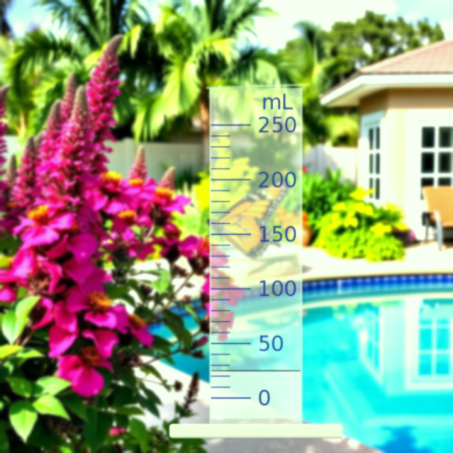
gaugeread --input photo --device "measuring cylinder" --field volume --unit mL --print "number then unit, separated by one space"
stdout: 25 mL
